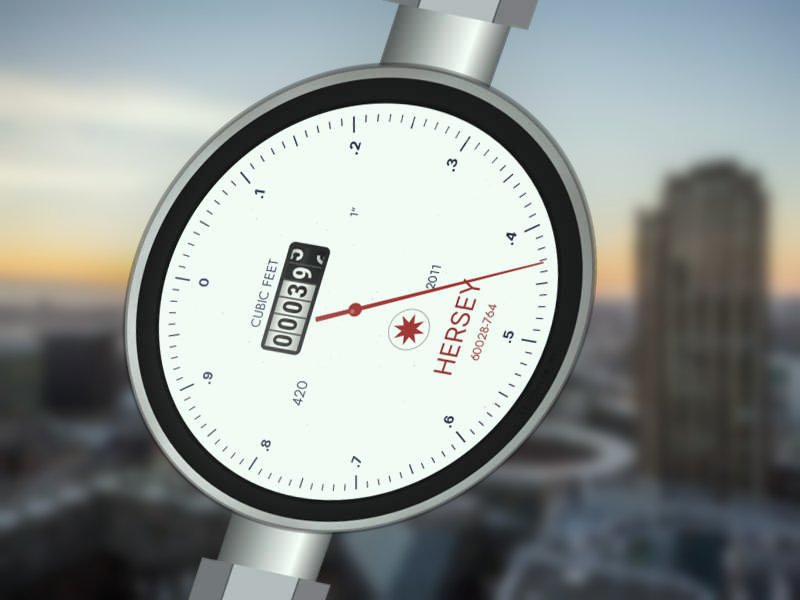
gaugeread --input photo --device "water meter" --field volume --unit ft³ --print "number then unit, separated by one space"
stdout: 395.43 ft³
